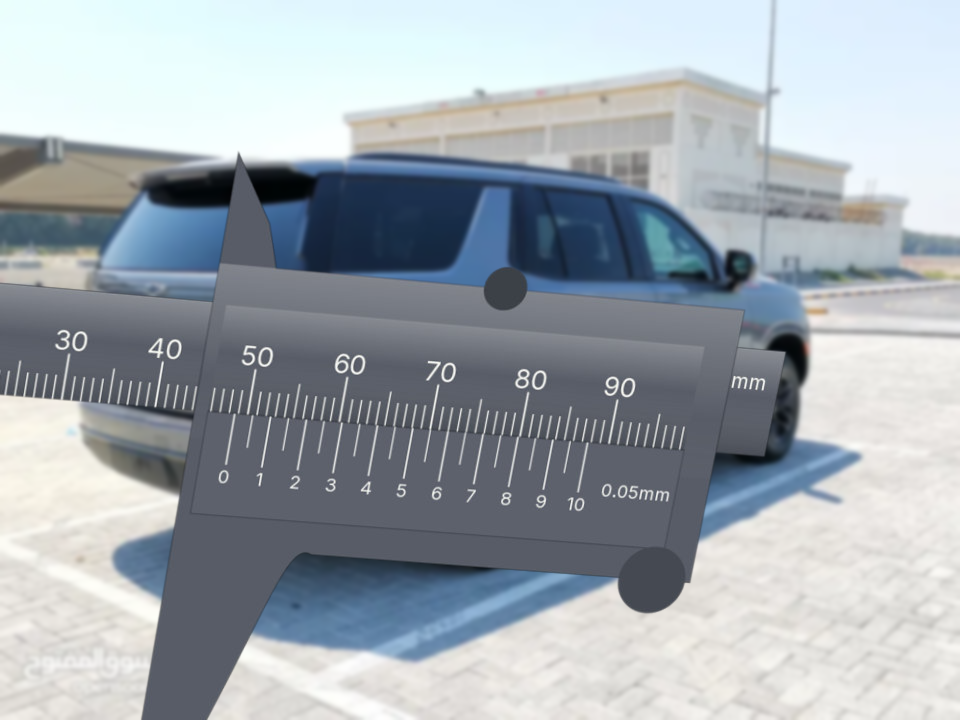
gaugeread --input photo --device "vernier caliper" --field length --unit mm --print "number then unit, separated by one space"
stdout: 48.6 mm
